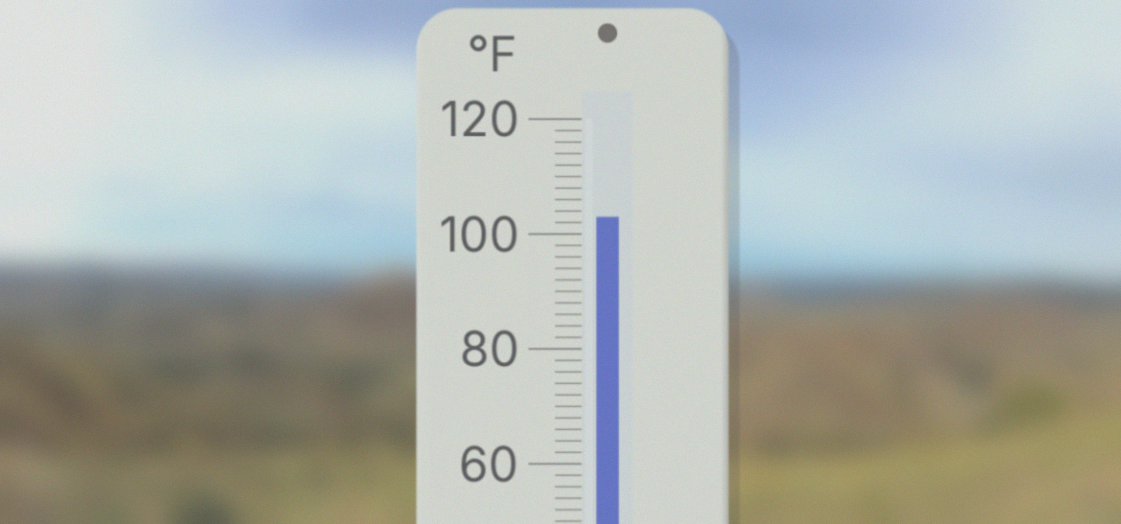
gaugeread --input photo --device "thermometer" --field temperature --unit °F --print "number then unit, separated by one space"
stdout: 103 °F
